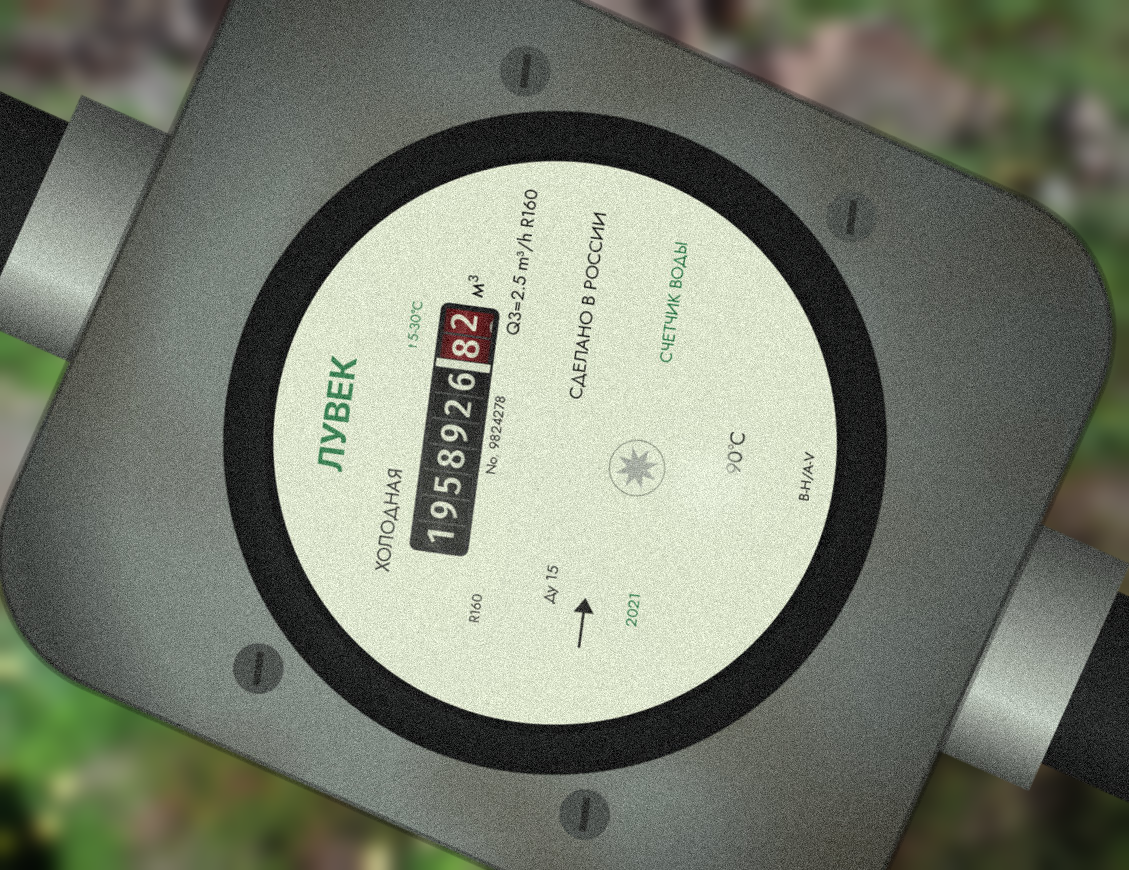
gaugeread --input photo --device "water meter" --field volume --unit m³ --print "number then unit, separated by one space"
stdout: 1958926.82 m³
